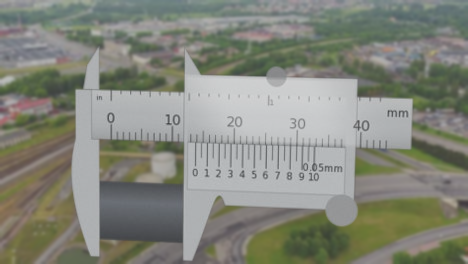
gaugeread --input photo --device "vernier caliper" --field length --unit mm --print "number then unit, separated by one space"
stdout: 13.8 mm
